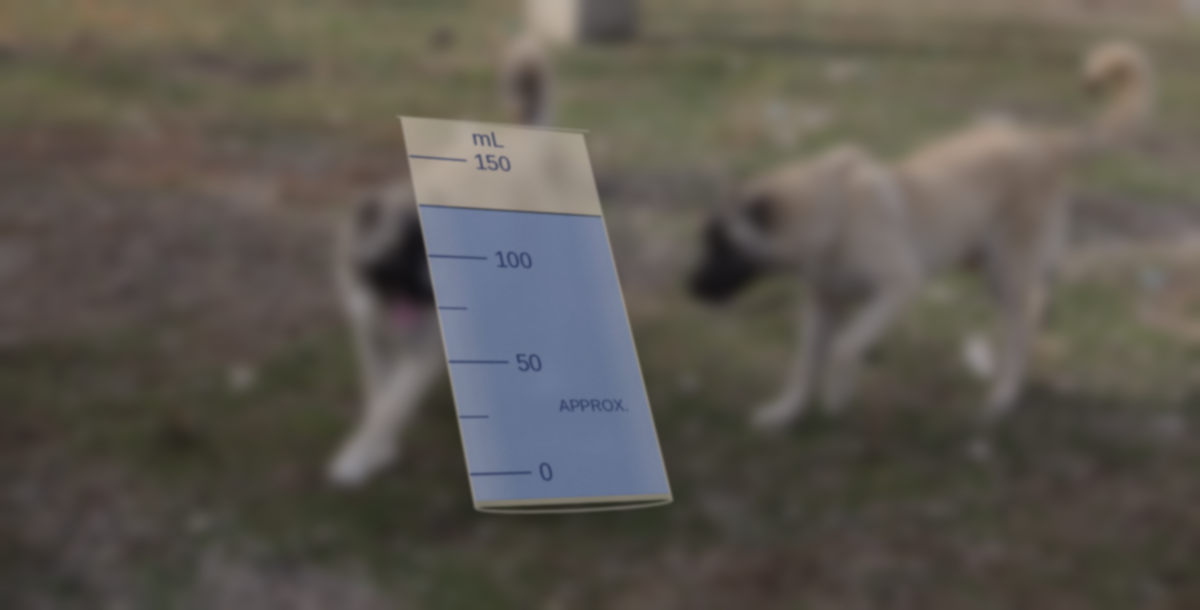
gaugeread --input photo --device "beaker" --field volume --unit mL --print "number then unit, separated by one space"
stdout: 125 mL
